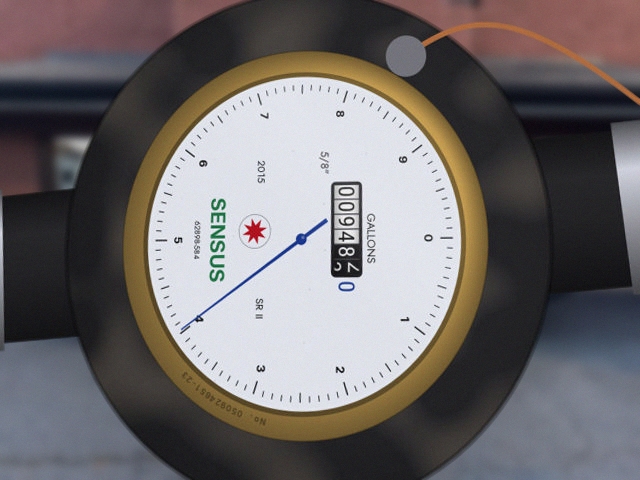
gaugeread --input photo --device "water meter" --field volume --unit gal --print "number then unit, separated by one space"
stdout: 94824.0 gal
